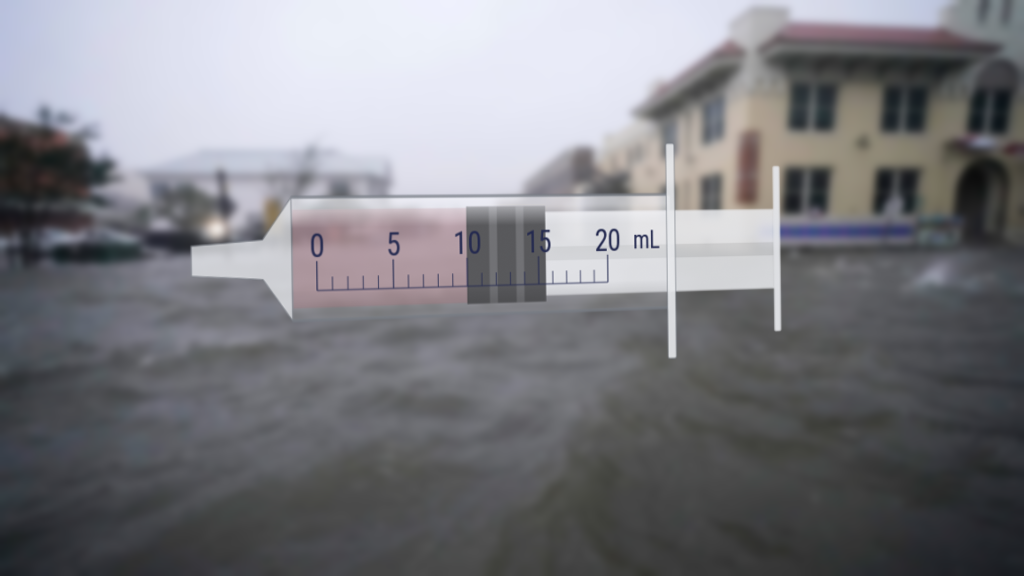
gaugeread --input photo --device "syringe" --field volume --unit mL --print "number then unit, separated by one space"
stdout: 10 mL
